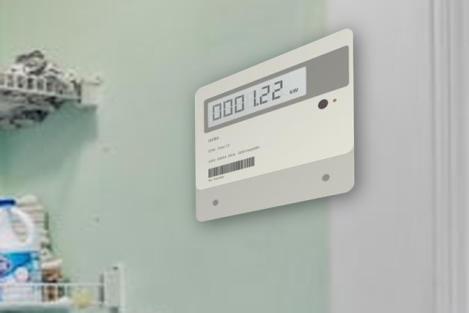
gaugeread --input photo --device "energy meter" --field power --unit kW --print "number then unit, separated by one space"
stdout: 1.22 kW
